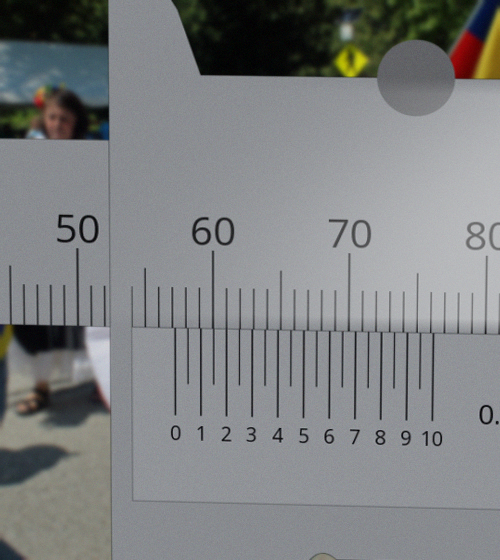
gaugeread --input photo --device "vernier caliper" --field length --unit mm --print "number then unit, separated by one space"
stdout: 57.2 mm
